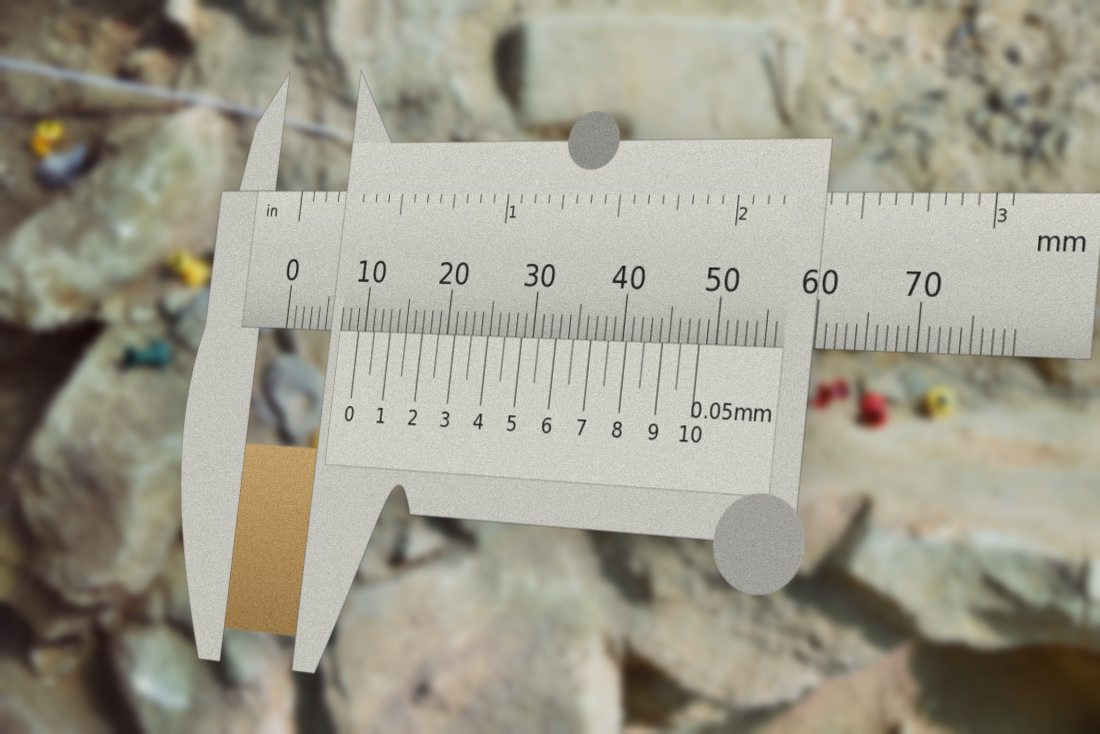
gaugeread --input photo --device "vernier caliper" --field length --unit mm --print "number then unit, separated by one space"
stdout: 9.2 mm
